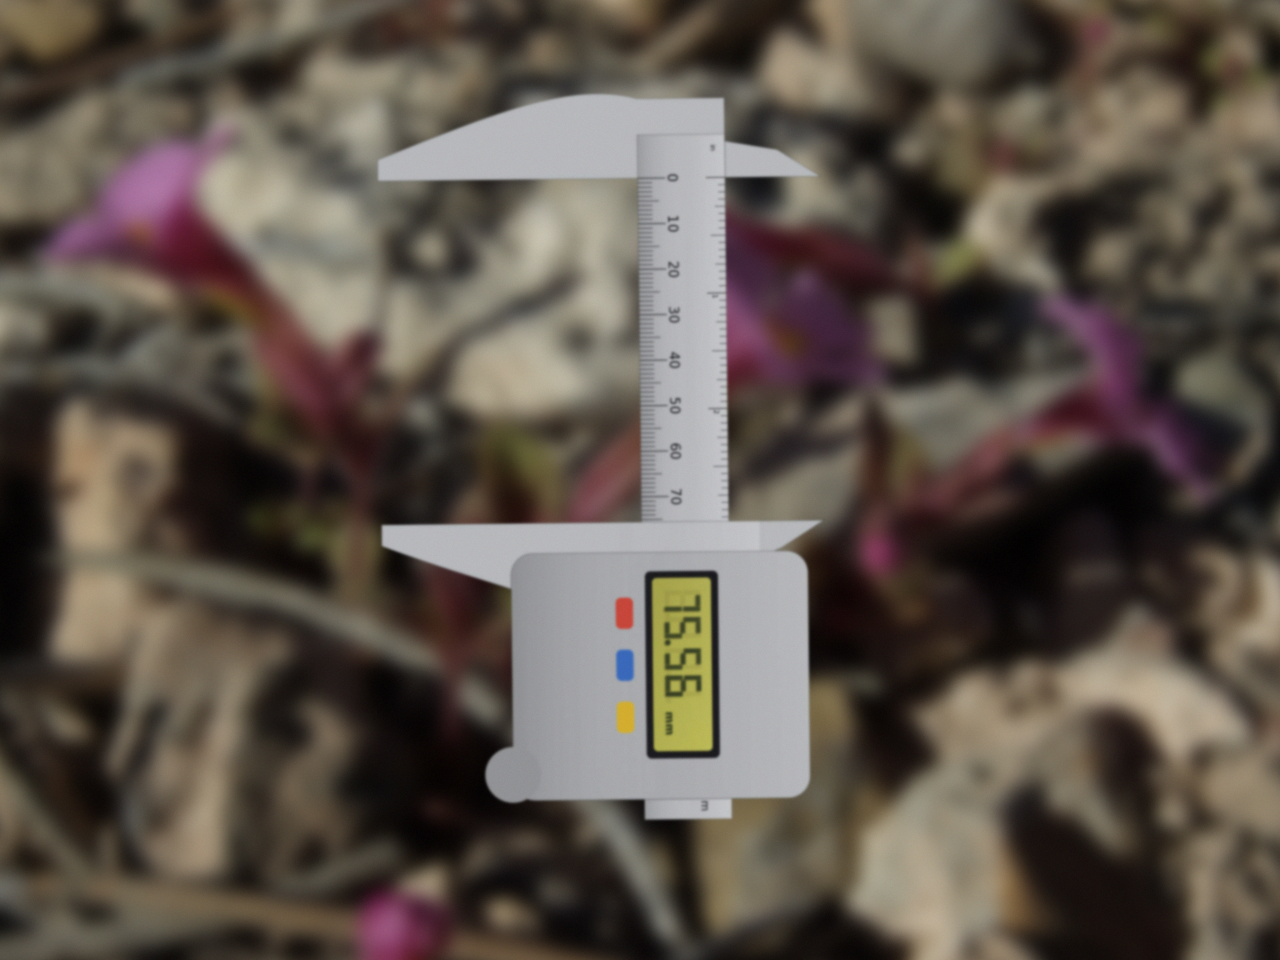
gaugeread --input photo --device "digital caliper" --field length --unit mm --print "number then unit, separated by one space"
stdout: 75.56 mm
